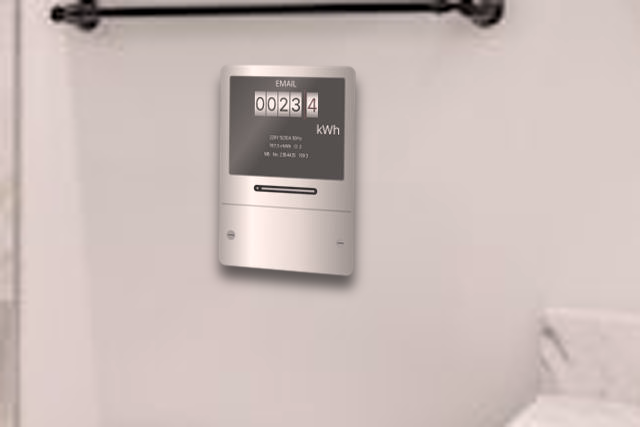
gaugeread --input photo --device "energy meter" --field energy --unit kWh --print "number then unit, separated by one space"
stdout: 23.4 kWh
